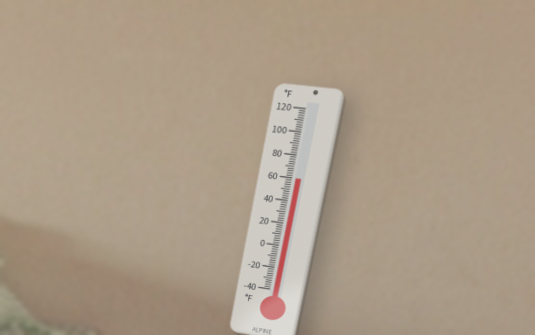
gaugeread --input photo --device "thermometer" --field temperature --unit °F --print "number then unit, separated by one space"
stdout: 60 °F
